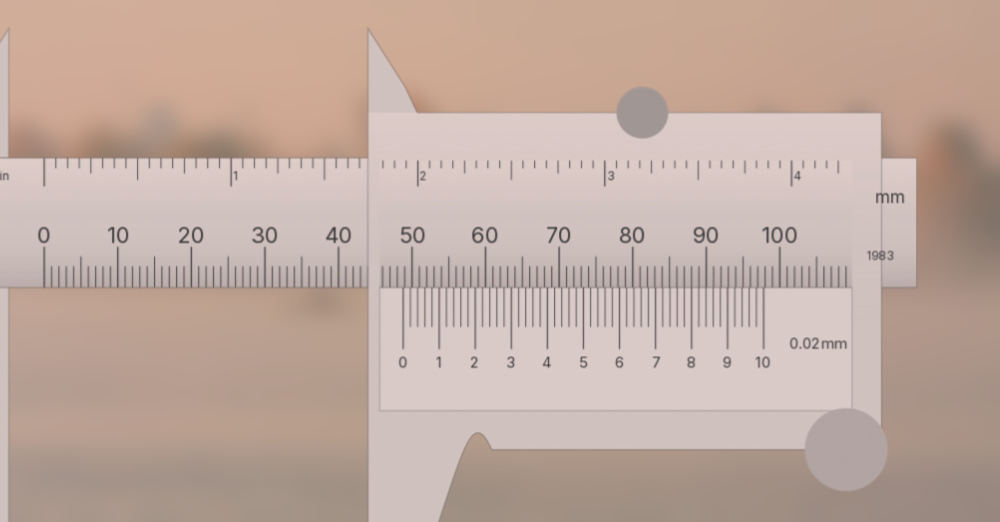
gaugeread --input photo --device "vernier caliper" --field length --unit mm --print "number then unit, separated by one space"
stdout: 48.8 mm
